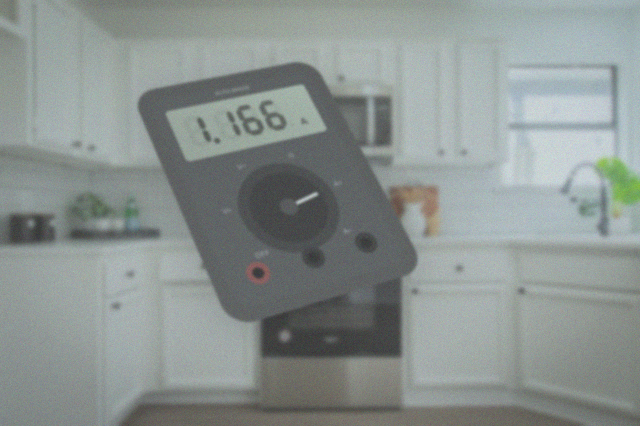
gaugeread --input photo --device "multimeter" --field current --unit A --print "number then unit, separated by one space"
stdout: 1.166 A
